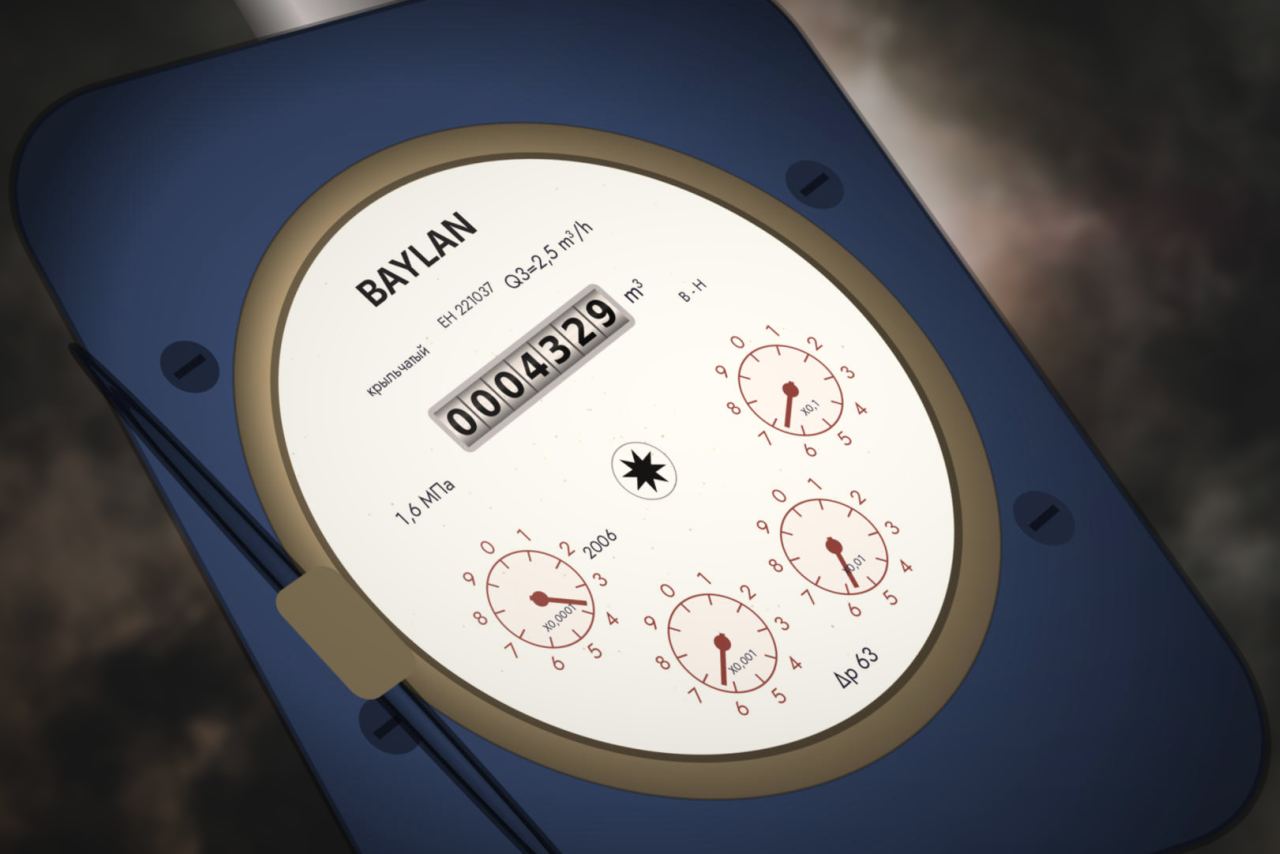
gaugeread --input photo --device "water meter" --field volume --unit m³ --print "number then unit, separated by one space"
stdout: 4329.6563 m³
